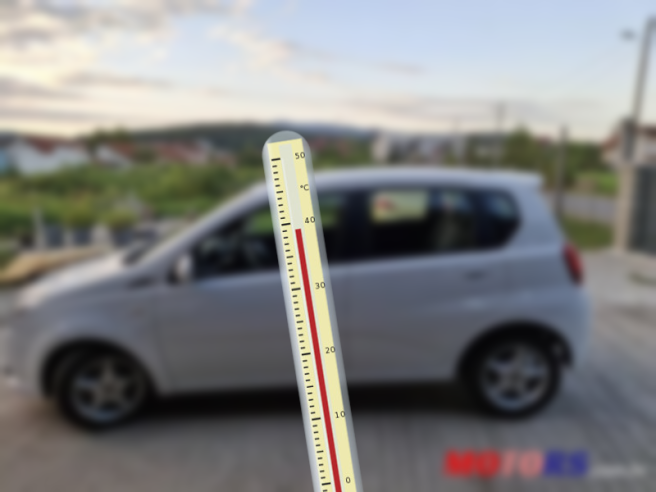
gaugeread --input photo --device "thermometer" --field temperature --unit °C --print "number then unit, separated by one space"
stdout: 39 °C
